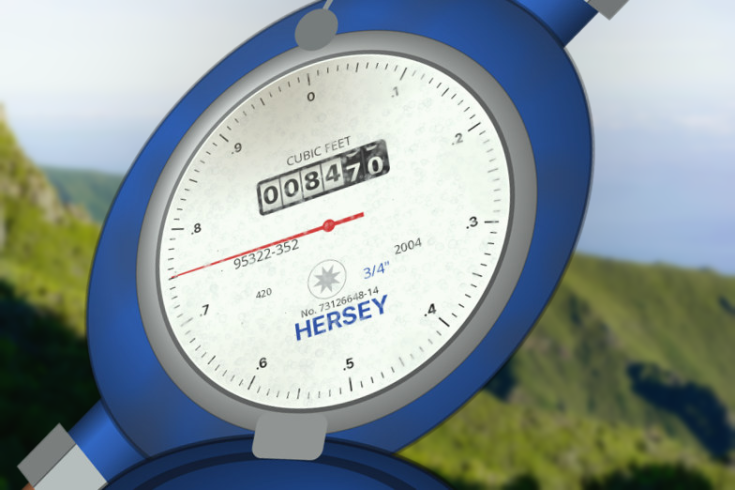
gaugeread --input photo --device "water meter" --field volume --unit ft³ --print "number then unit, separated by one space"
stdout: 8469.75 ft³
